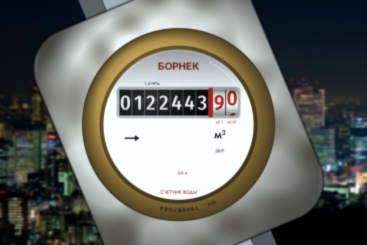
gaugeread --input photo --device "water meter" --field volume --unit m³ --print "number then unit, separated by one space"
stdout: 122443.90 m³
